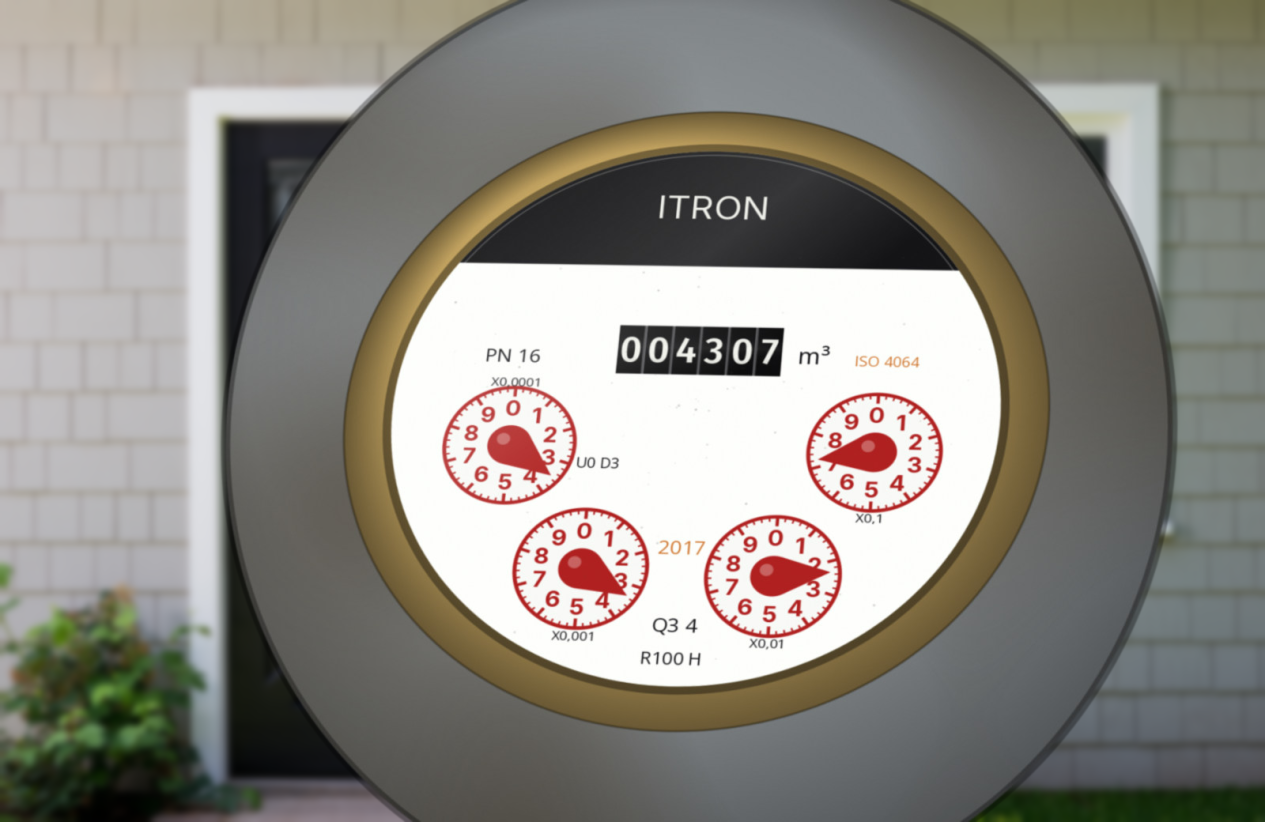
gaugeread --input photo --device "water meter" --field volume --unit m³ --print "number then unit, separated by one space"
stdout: 4307.7233 m³
